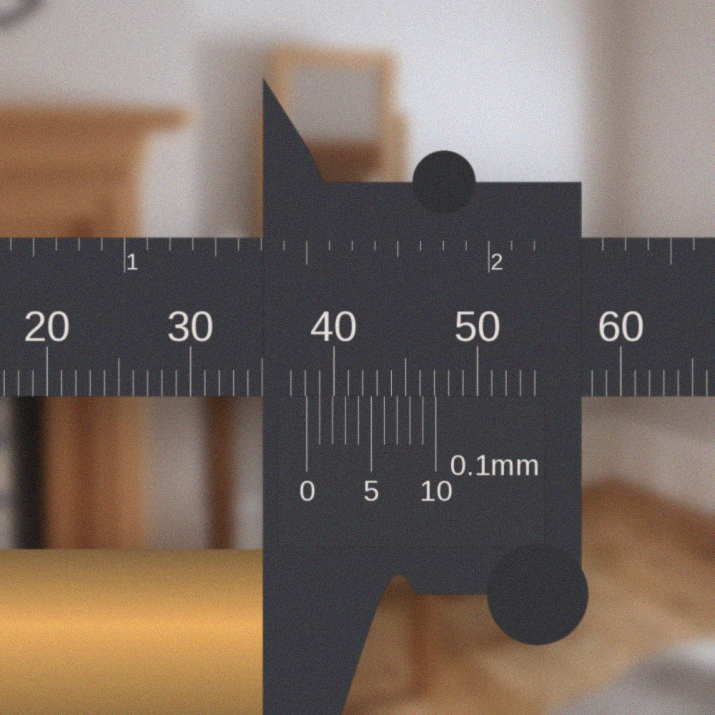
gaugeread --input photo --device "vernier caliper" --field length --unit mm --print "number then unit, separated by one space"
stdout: 38.1 mm
